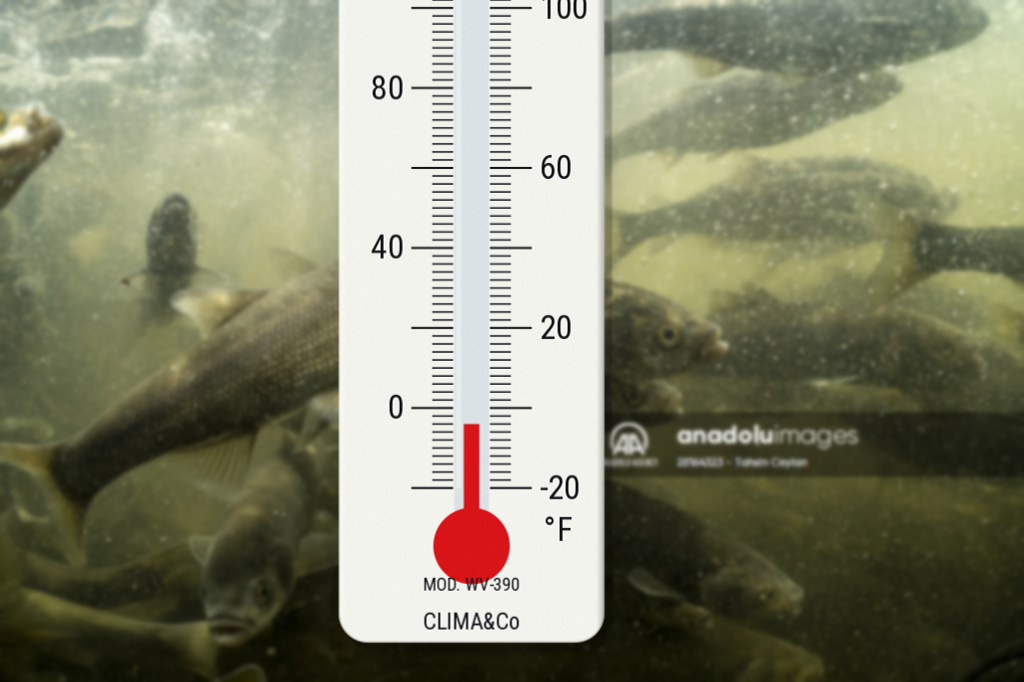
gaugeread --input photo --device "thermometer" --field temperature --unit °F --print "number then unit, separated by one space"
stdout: -4 °F
